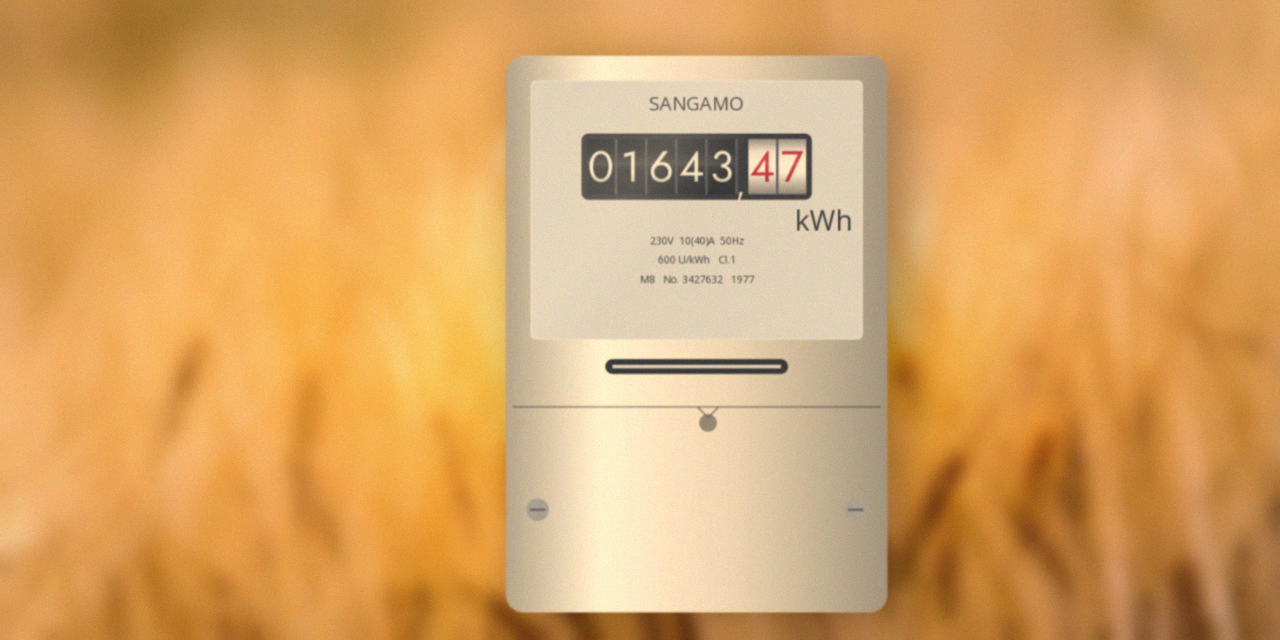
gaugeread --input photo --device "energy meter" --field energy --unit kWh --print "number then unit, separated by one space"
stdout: 1643.47 kWh
